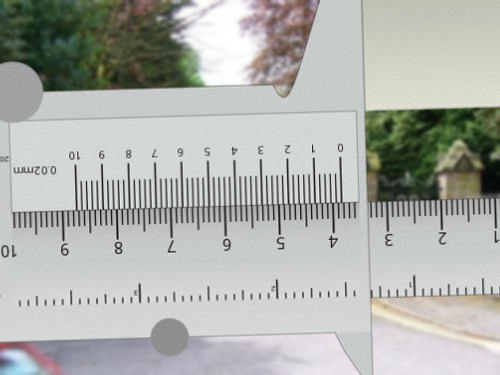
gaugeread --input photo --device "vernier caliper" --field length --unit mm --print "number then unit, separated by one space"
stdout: 38.4 mm
